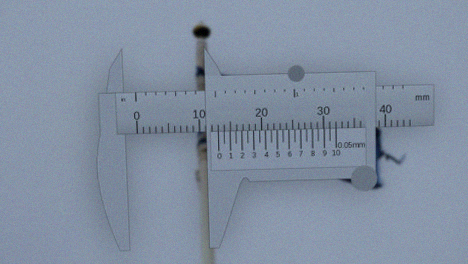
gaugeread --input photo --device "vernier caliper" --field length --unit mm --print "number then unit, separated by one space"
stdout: 13.0 mm
